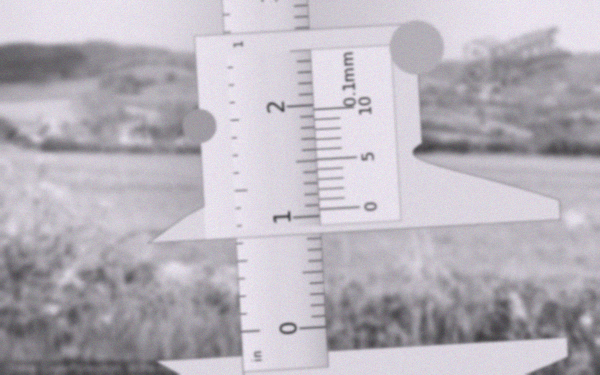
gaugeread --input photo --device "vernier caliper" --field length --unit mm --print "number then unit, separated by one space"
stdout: 10.6 mm
